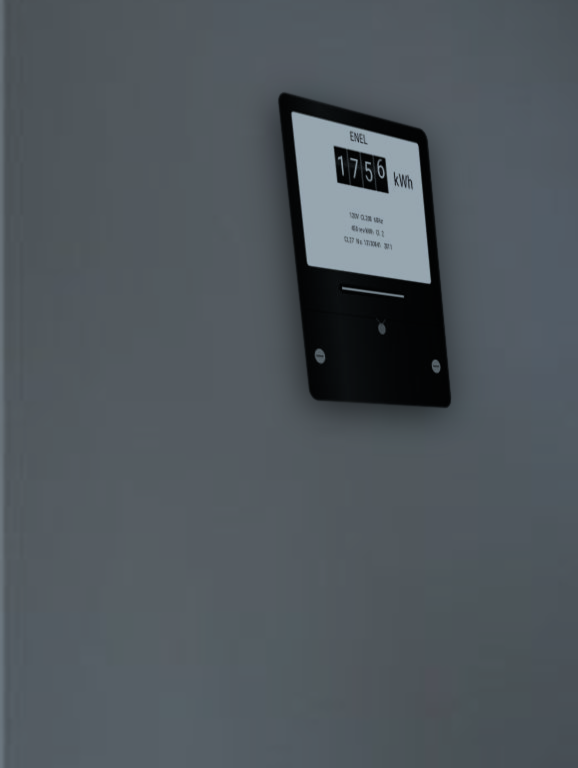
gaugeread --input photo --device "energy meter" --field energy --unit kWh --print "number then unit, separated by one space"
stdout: 1756 kWh
